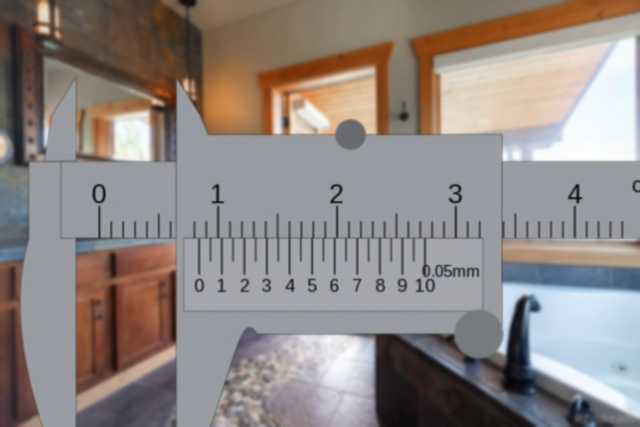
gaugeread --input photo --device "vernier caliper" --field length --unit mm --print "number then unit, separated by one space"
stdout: 8.4 mm
